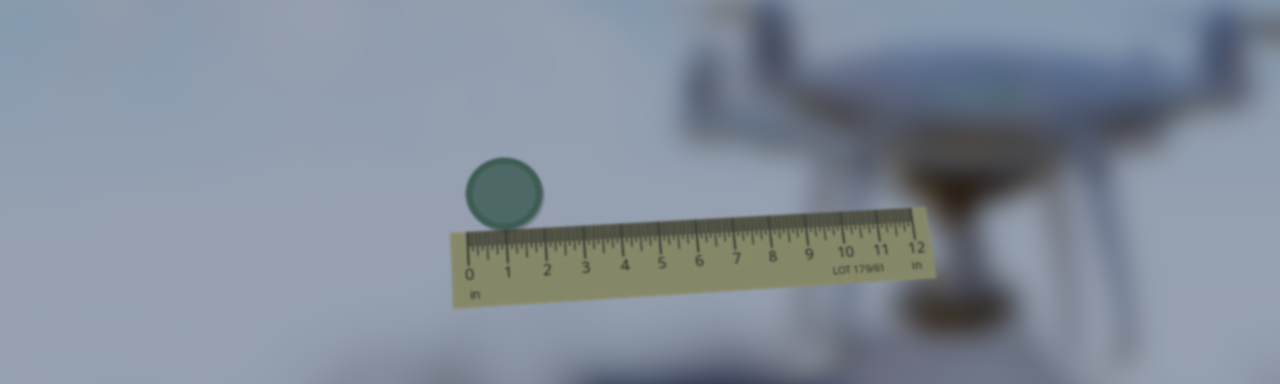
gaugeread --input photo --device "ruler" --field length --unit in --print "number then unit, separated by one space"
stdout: 2 in
